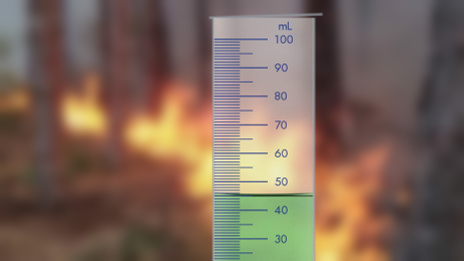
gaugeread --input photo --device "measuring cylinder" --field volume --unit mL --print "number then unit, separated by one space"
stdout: 45 mL
